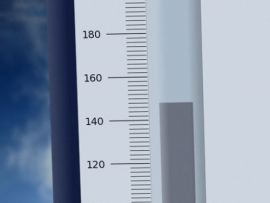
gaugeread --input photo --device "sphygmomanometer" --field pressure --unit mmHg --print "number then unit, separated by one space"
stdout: 148 mmHg
